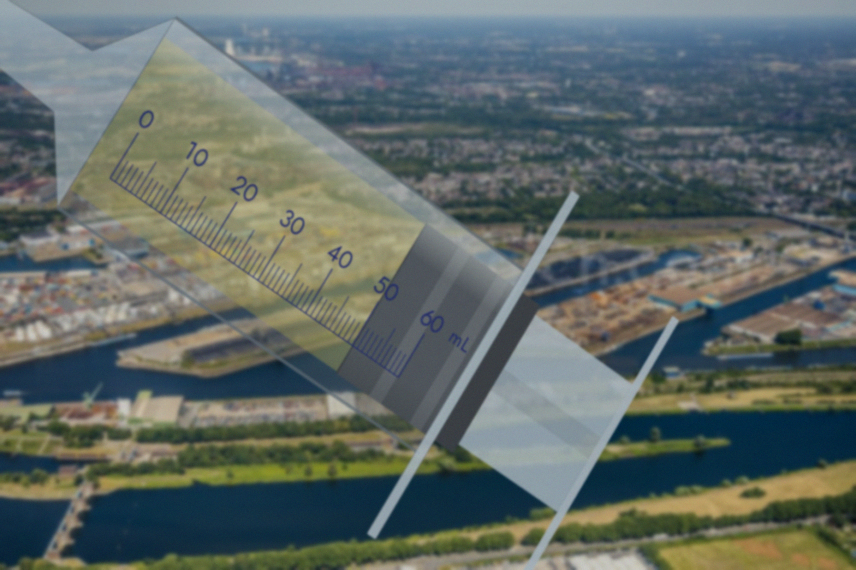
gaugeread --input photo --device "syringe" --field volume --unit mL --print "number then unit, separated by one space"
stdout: 50 mL
